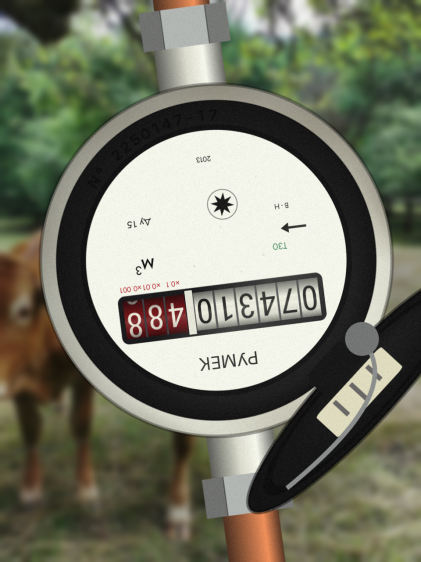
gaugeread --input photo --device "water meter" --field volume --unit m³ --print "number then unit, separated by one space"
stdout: 74310.488 m³
